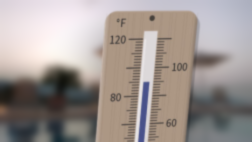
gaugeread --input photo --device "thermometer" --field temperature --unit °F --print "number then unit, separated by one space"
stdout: 90 °F
